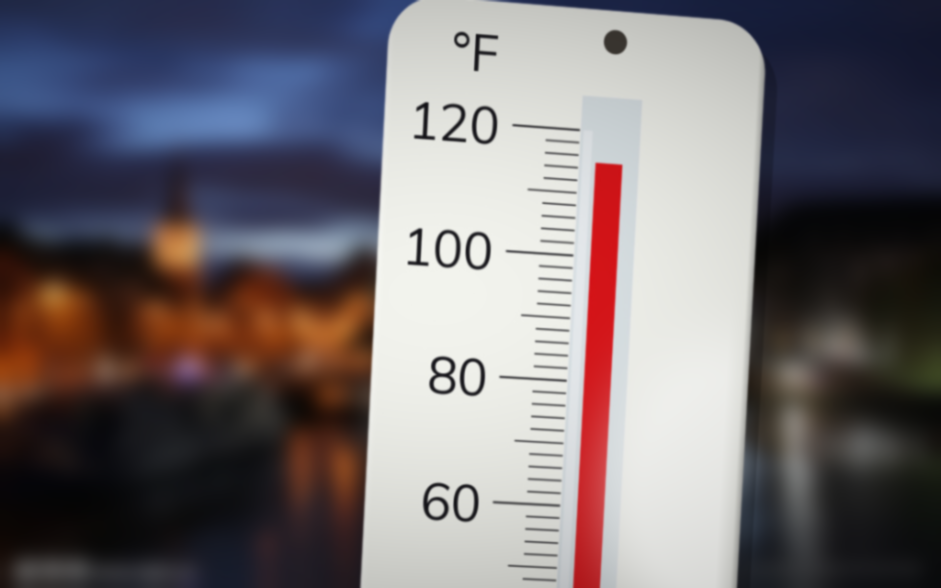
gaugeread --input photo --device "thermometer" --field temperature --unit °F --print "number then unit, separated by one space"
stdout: 115 °F
